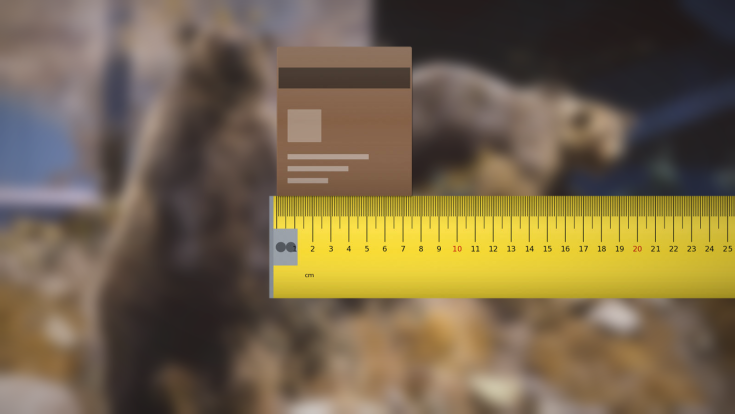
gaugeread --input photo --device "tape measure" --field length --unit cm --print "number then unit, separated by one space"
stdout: 7.5 cm
